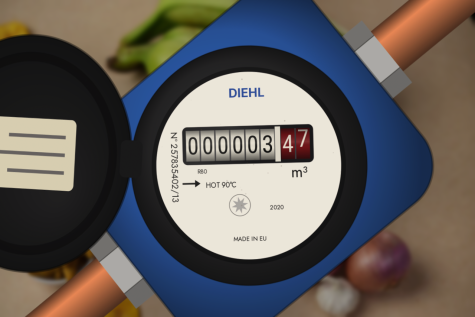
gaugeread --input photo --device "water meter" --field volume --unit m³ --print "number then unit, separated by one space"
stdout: 3.47 m³
